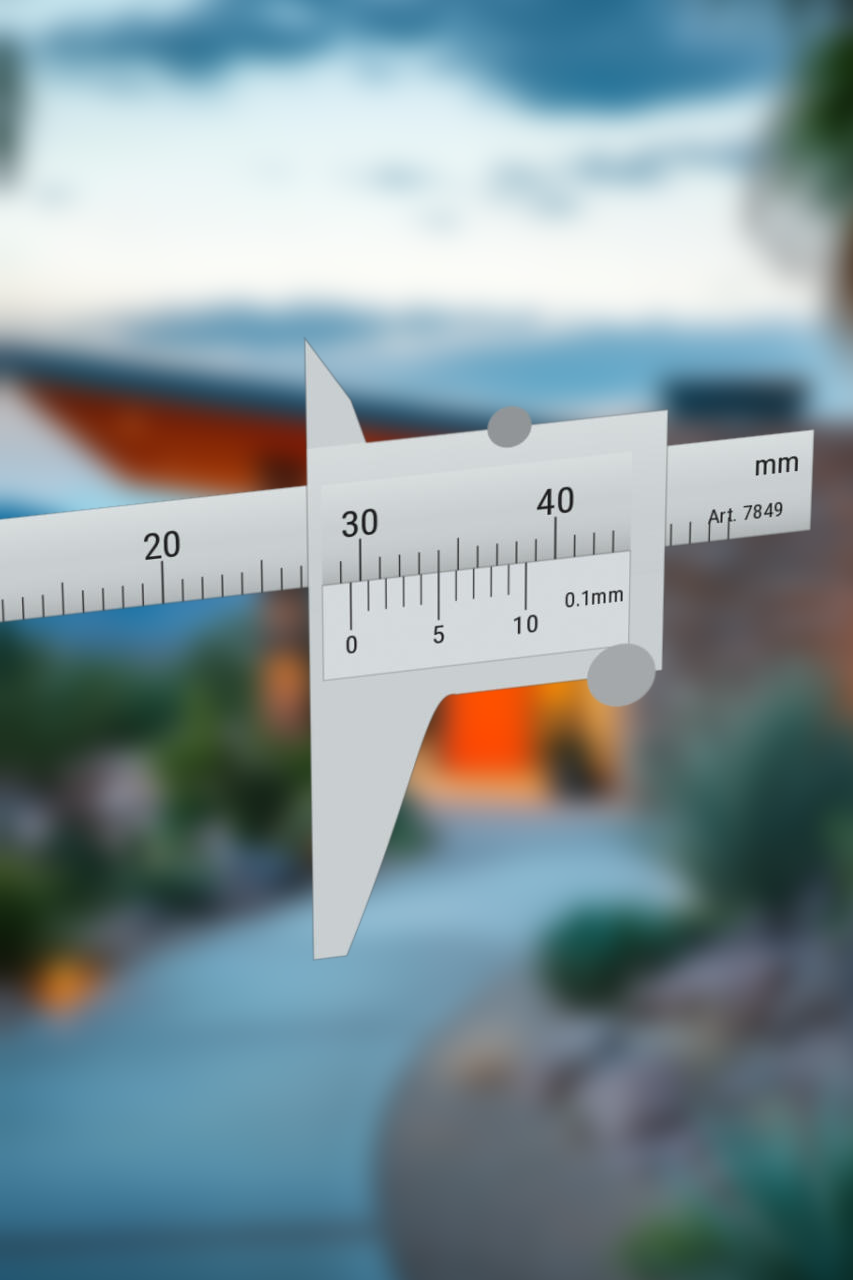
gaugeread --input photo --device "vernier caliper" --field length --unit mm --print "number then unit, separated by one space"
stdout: 29.5 mm
